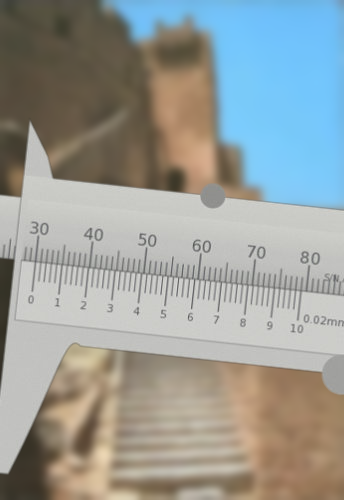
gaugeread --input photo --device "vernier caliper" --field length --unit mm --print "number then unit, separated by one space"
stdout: 30.0 mm
